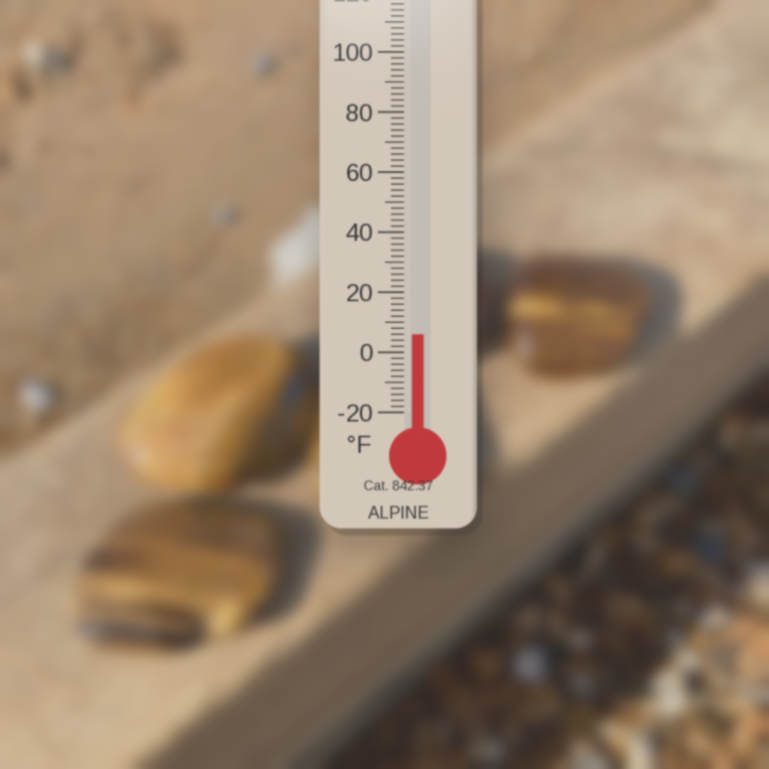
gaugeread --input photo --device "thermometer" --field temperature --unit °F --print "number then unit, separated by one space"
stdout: 6 °F
